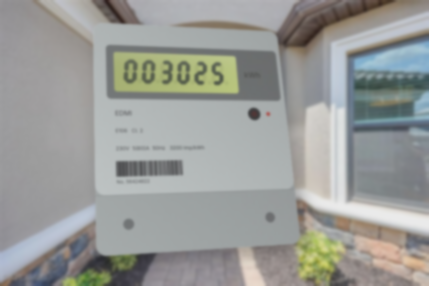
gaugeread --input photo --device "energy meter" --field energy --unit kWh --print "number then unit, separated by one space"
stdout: 3025 kWh
